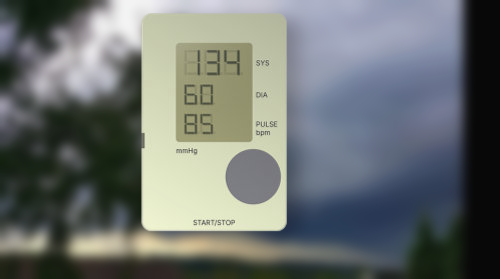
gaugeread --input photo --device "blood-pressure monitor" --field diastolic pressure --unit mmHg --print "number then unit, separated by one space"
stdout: 60 mmHg
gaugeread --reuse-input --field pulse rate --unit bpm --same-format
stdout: 85 bpm
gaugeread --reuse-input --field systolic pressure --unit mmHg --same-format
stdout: 134 mmHg
